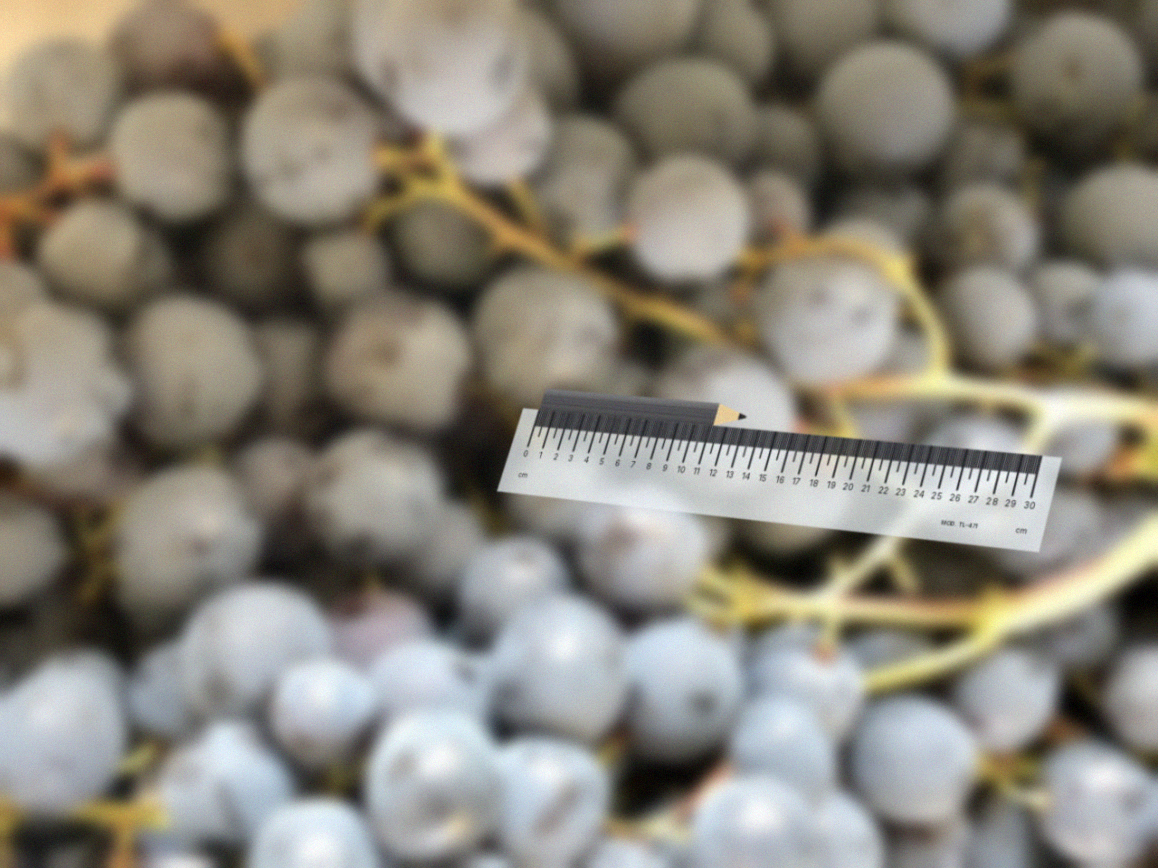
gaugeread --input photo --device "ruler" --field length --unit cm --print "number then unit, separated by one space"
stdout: 13 cm
